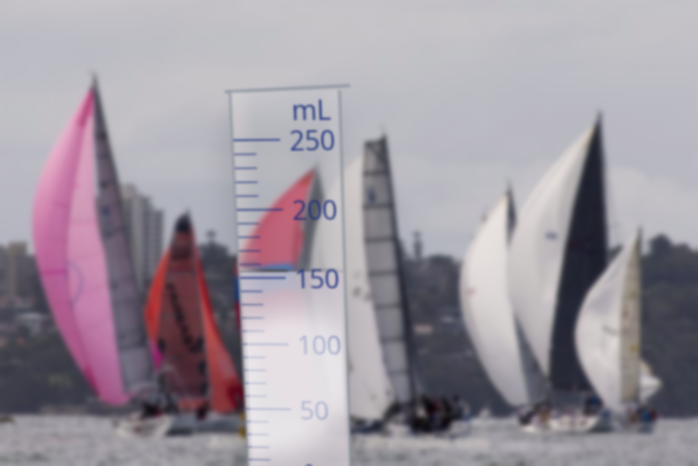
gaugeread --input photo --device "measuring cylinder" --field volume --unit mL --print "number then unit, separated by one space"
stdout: 155 mL
